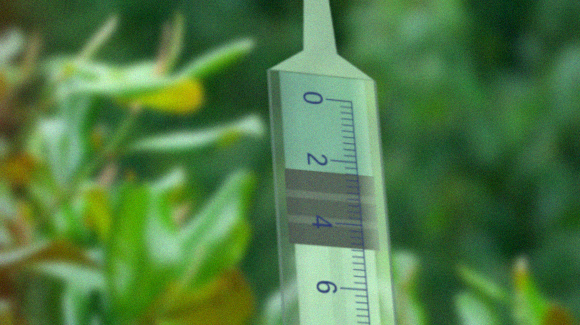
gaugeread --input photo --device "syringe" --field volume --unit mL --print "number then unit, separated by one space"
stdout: 2.4 mL
